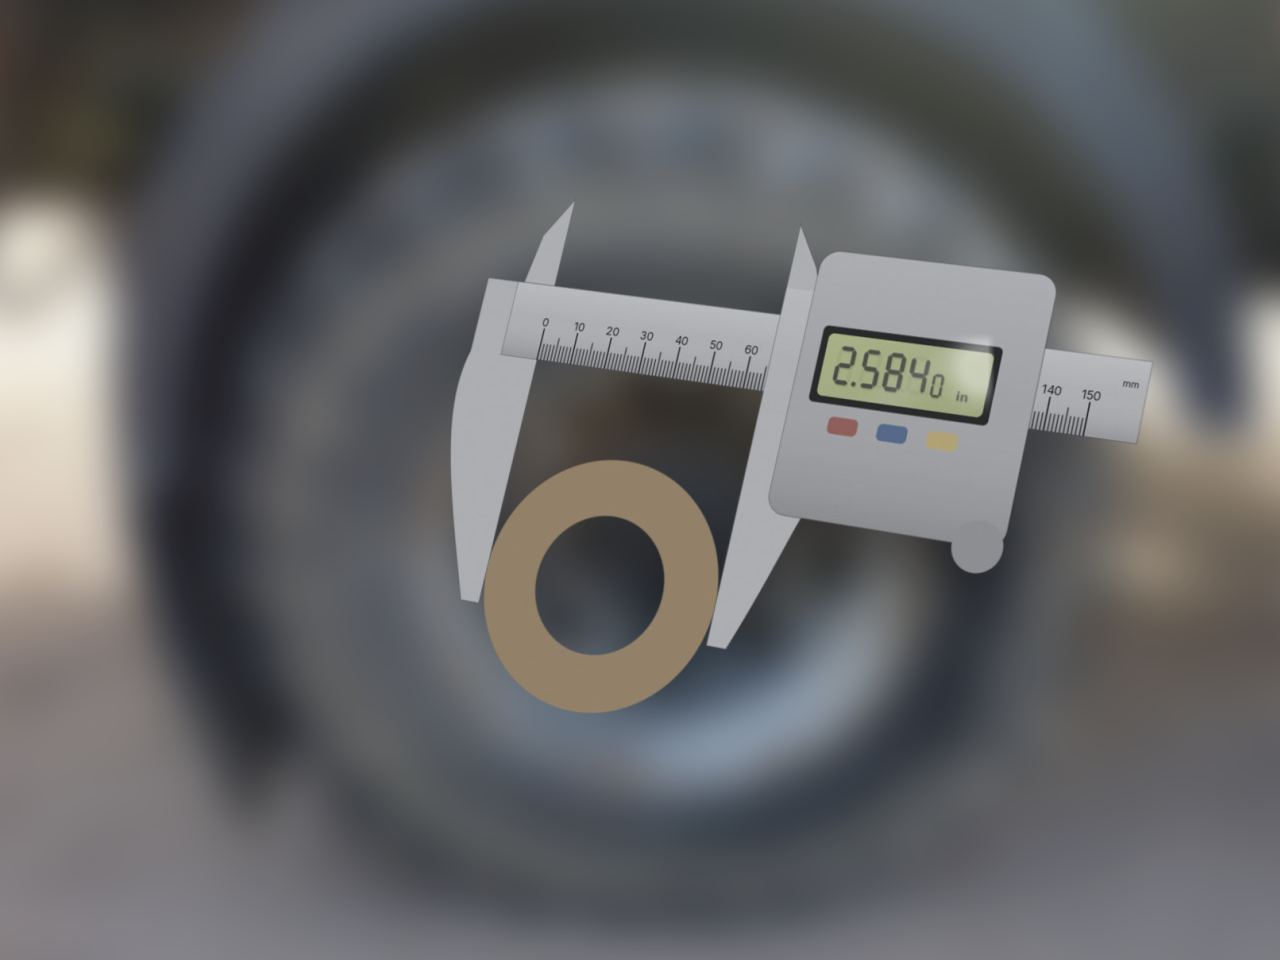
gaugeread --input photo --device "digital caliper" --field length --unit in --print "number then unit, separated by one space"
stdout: 2.5840 in
